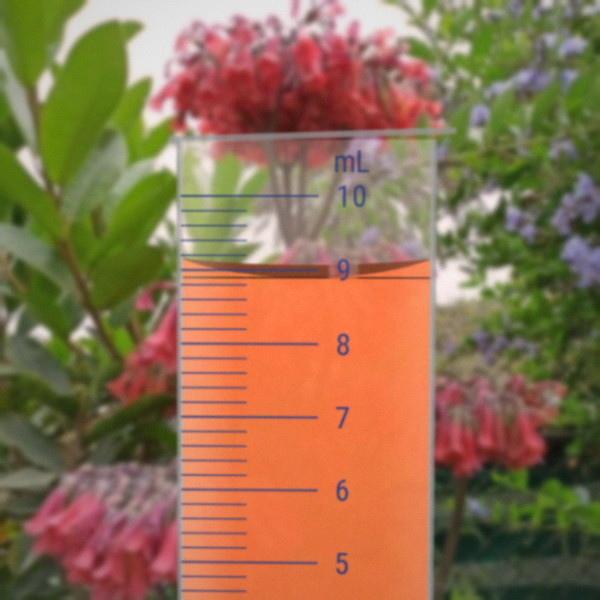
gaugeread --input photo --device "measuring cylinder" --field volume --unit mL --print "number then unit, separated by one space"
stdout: 8.9 mL
